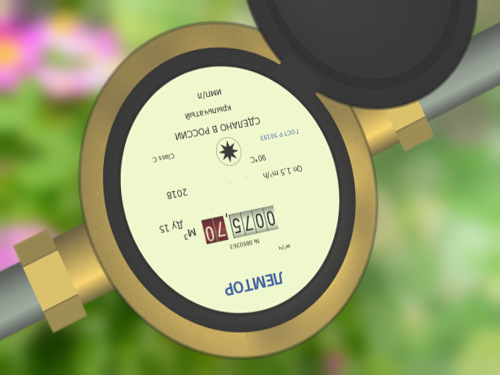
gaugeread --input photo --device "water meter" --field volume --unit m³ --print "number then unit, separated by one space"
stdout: 75.70 m³
